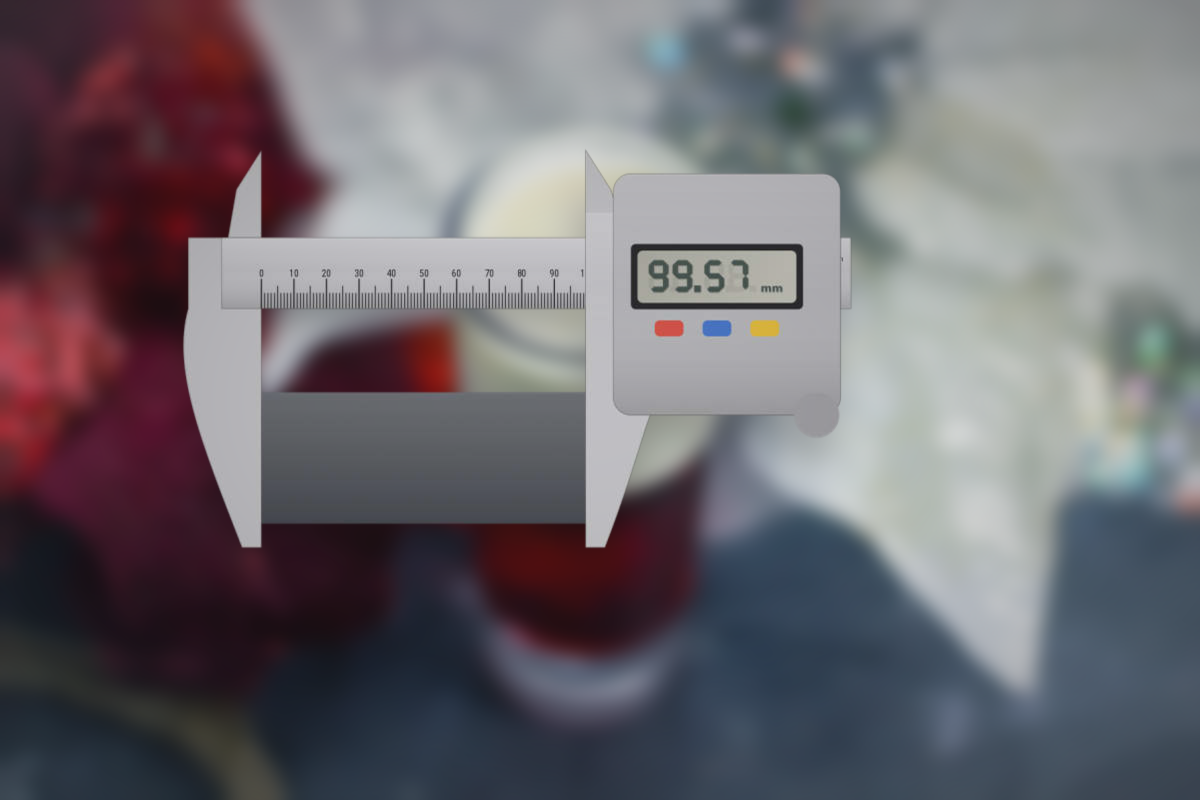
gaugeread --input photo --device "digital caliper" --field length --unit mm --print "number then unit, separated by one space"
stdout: 99.57 mm
